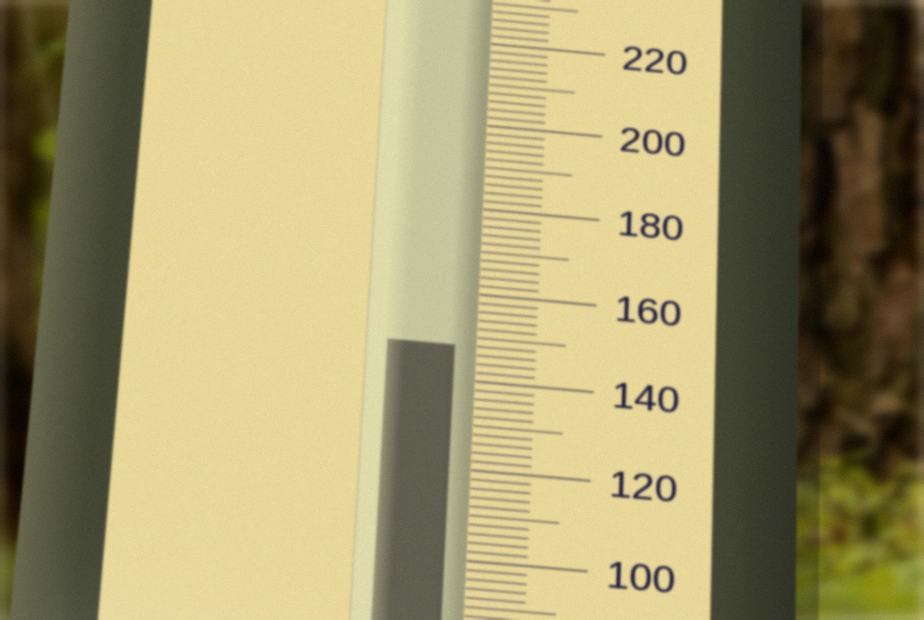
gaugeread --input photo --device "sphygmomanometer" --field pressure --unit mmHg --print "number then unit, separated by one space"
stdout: 148 mmHg
